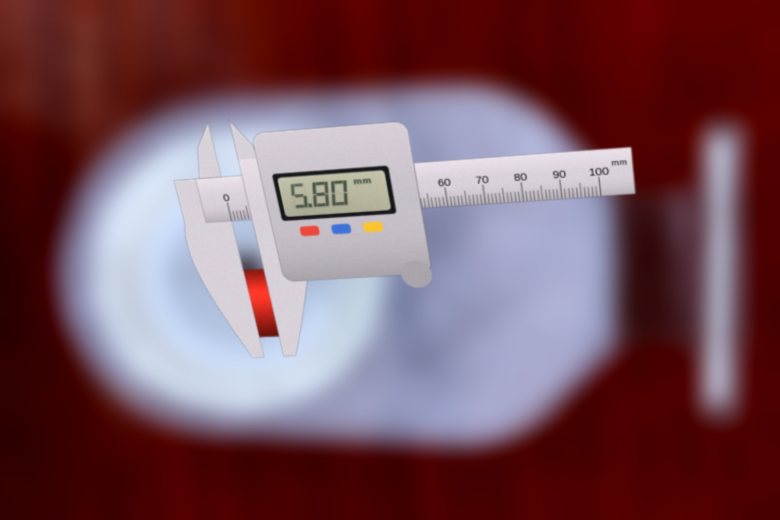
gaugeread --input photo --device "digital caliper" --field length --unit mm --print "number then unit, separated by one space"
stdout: 5.80 mm
